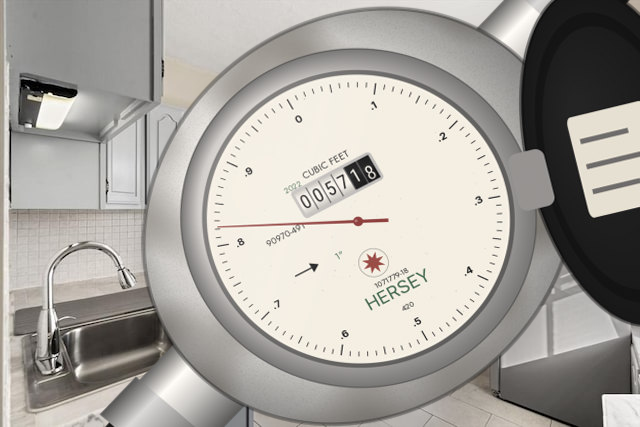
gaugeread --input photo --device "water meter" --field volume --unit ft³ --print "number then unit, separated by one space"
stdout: 5717.82 ft³
